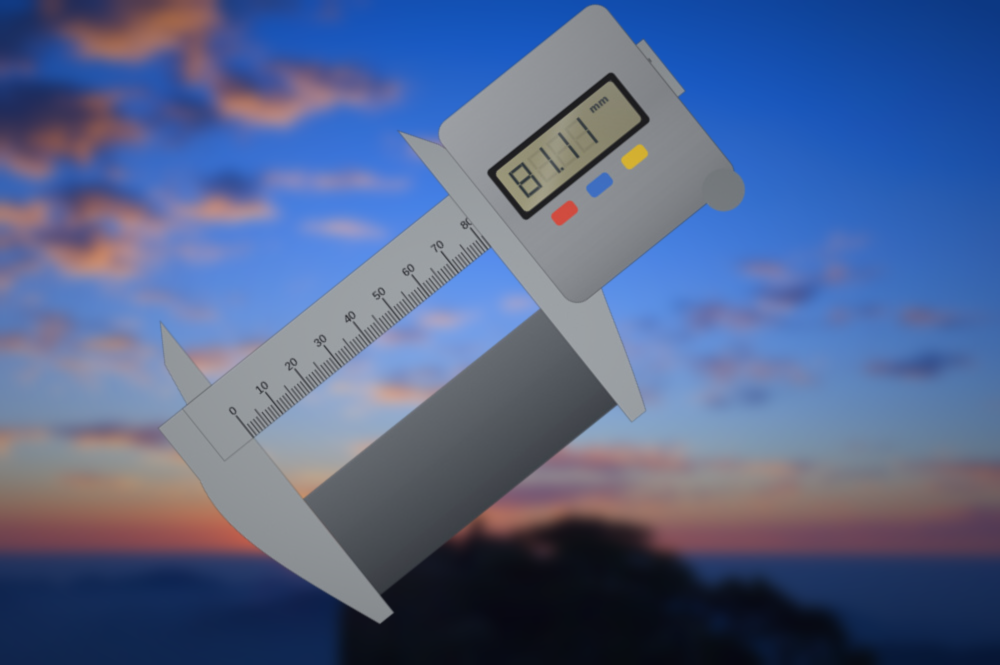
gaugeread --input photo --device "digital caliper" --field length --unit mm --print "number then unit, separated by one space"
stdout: 81.11 mm
